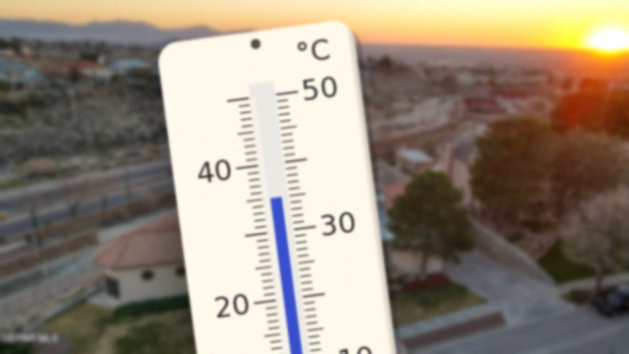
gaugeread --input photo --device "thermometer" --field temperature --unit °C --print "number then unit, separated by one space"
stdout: 35 °C
